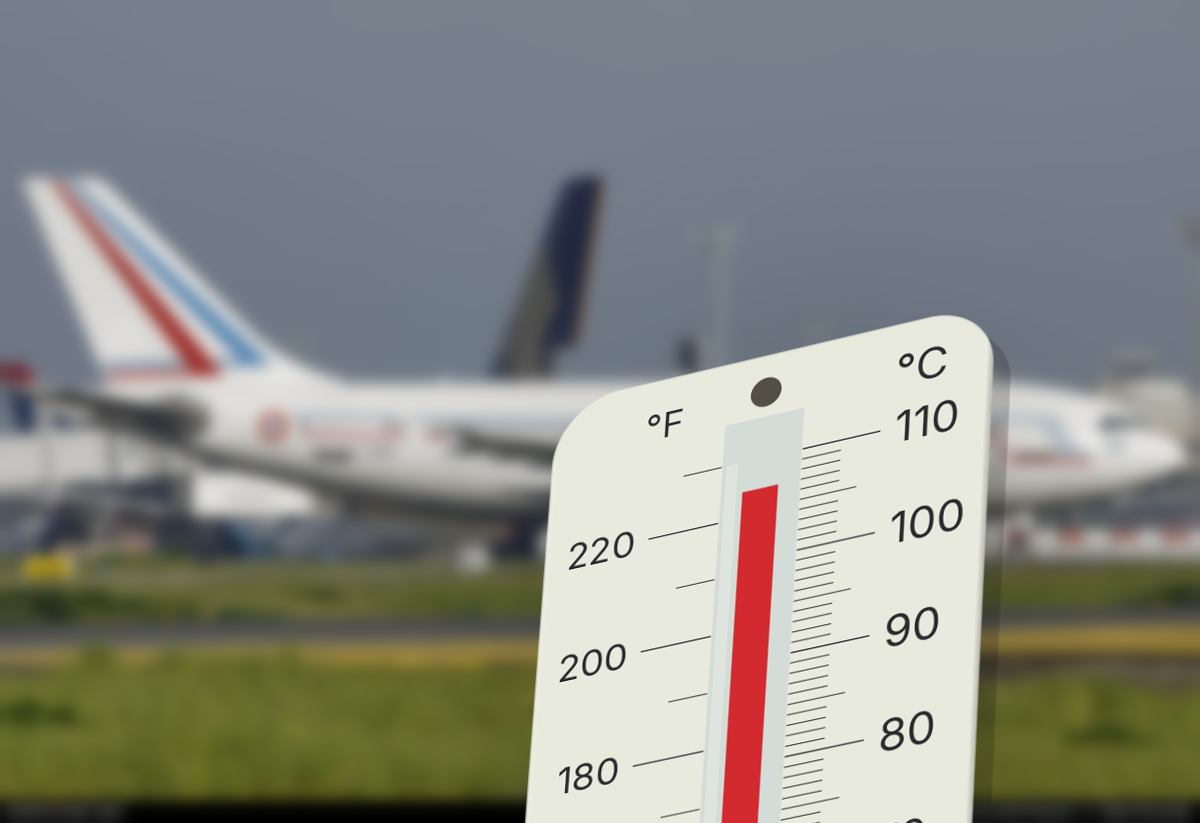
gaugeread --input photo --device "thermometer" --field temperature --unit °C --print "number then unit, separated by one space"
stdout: 107 °C
